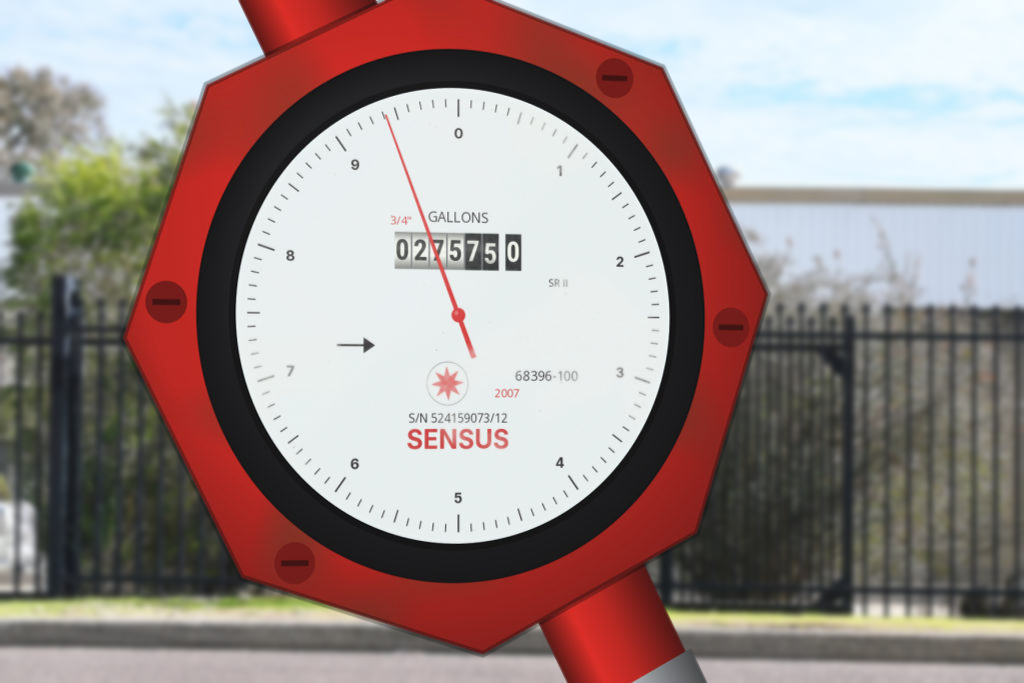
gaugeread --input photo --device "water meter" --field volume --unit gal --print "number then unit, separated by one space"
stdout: 275749.4 gal
